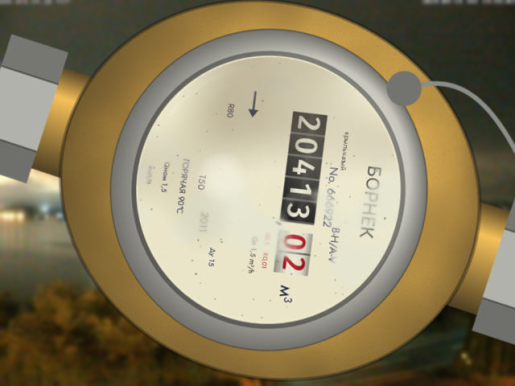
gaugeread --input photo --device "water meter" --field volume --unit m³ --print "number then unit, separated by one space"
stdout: 20413.02 m³
